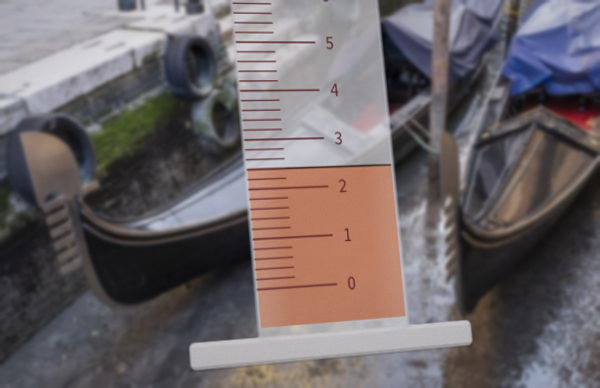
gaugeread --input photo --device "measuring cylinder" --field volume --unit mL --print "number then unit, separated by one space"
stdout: 2.4 mL
